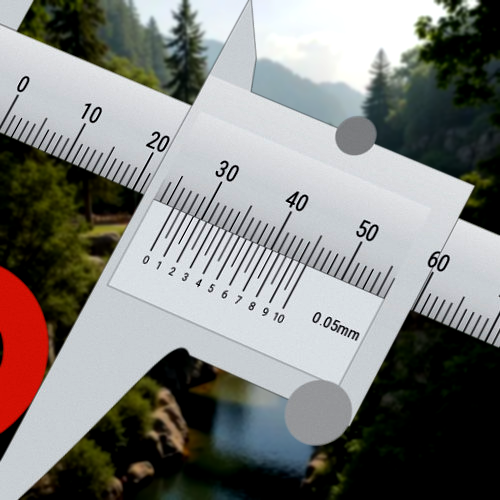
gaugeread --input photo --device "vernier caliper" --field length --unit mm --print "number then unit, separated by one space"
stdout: 26.0 mm
